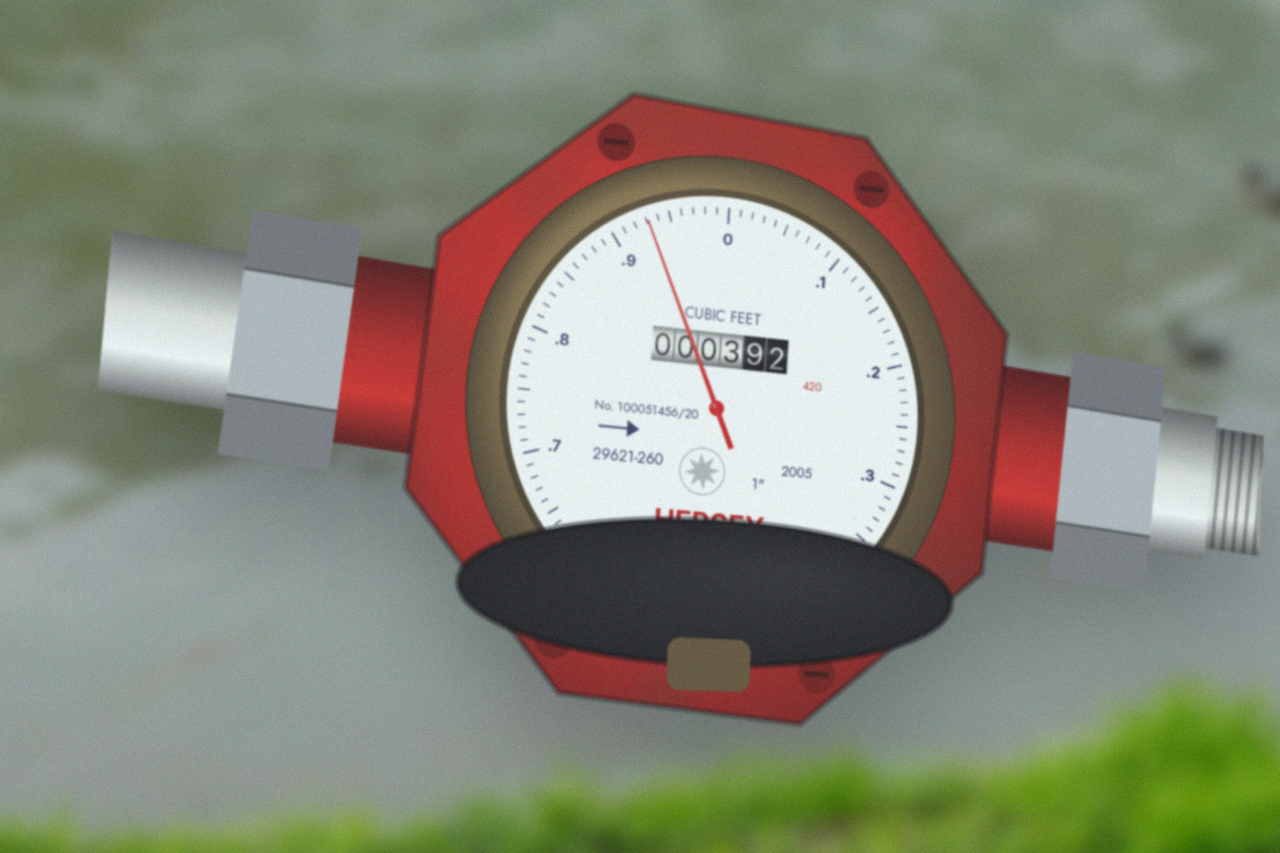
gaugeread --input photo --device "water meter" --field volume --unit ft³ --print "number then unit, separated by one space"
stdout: 391.93 ft³
